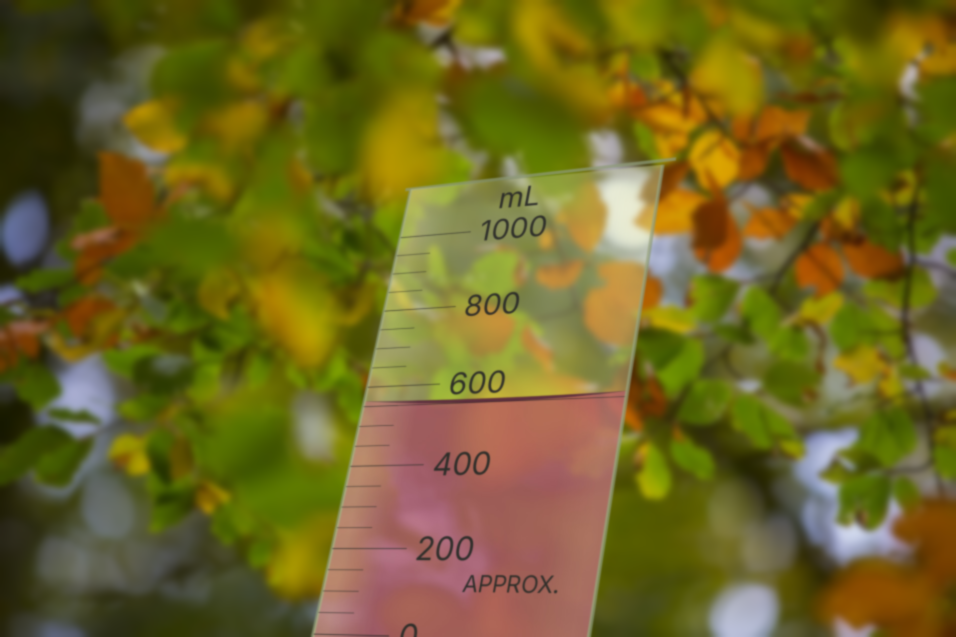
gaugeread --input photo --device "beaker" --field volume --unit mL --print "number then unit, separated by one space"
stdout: 550 mL
